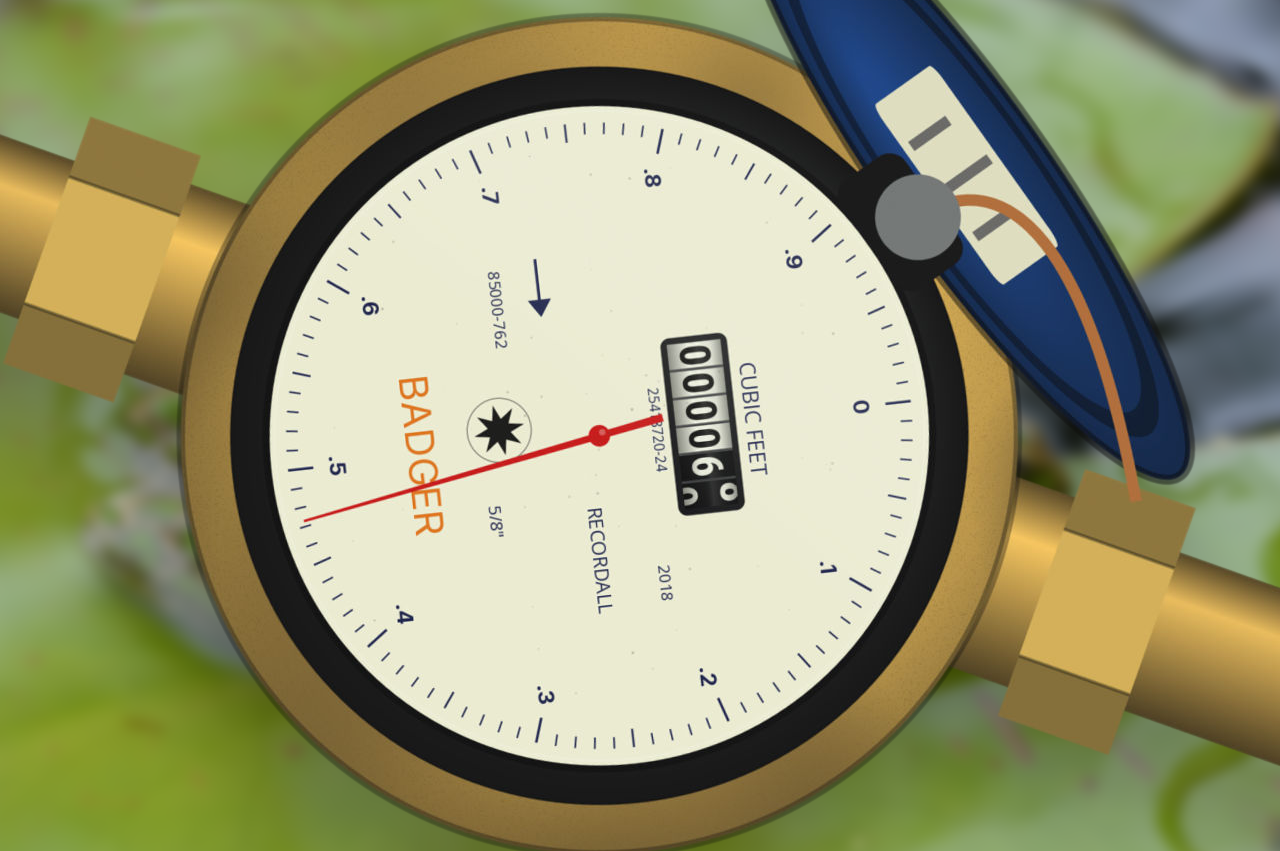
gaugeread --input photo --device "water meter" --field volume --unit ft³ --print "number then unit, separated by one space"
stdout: 68.47 ft³
